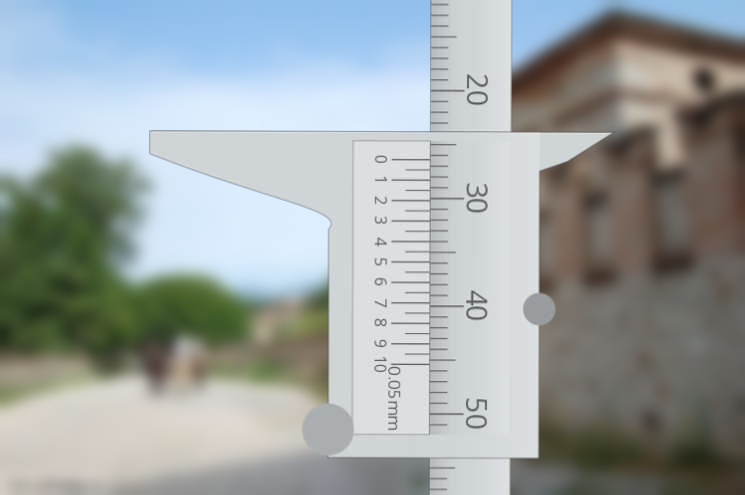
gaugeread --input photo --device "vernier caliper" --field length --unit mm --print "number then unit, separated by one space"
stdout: 26.4 mm
